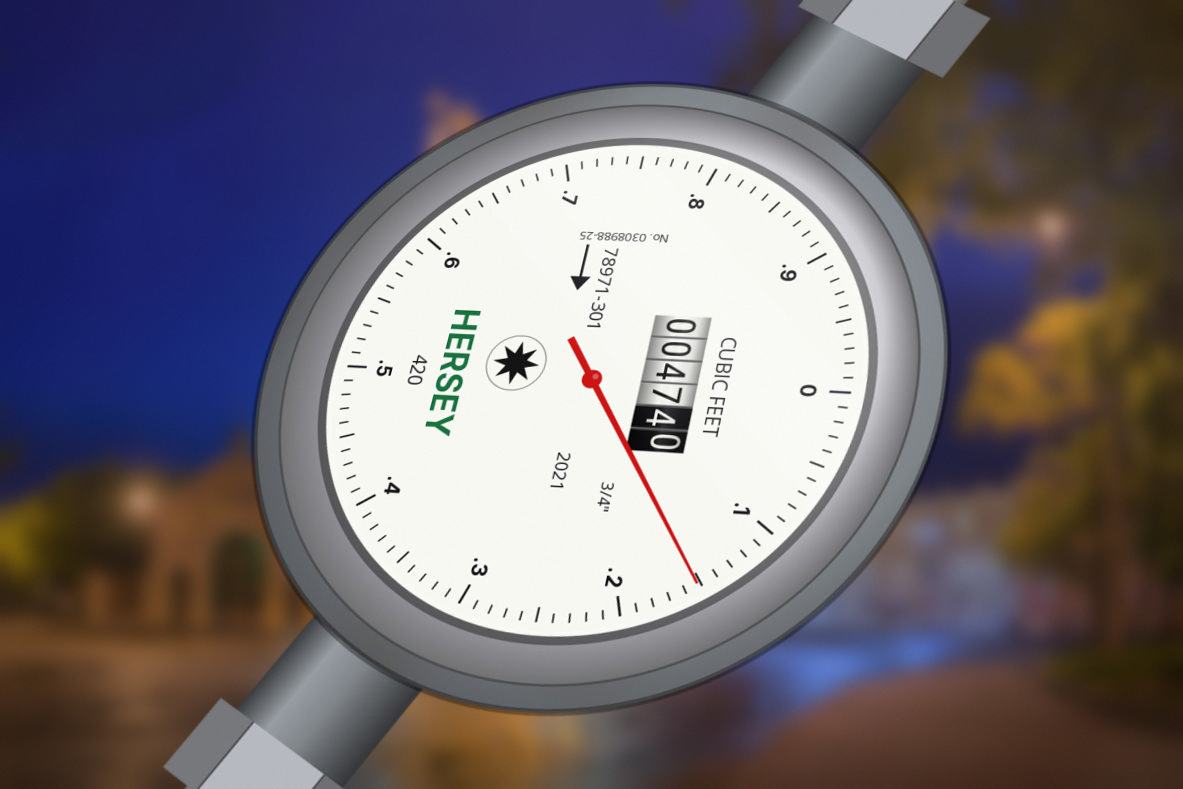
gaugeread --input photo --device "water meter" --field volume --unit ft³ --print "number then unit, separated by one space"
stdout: 4740.15 ft³
